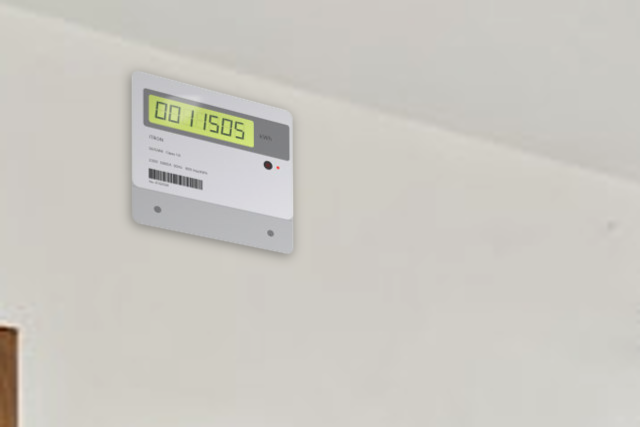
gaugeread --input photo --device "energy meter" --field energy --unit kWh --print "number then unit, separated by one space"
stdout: 11505 kWh
